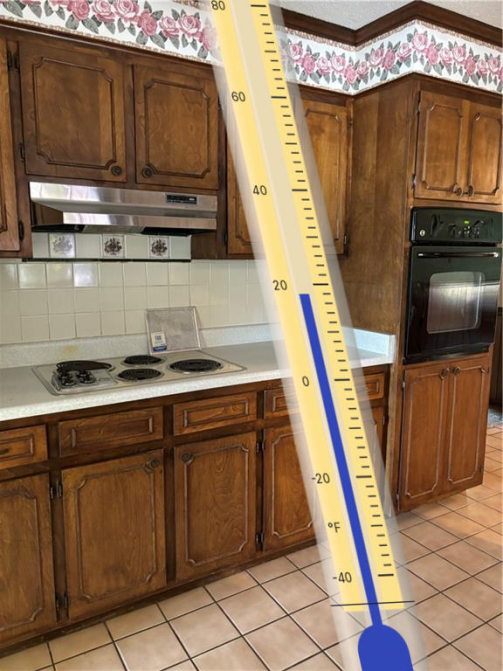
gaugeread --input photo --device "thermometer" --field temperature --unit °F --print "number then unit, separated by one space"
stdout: 18 °F
